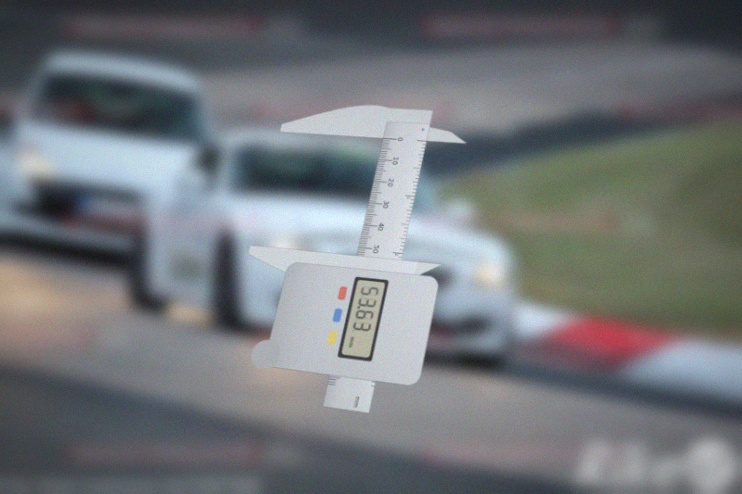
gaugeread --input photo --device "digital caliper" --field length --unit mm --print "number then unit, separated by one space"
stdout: 53.63 mm
